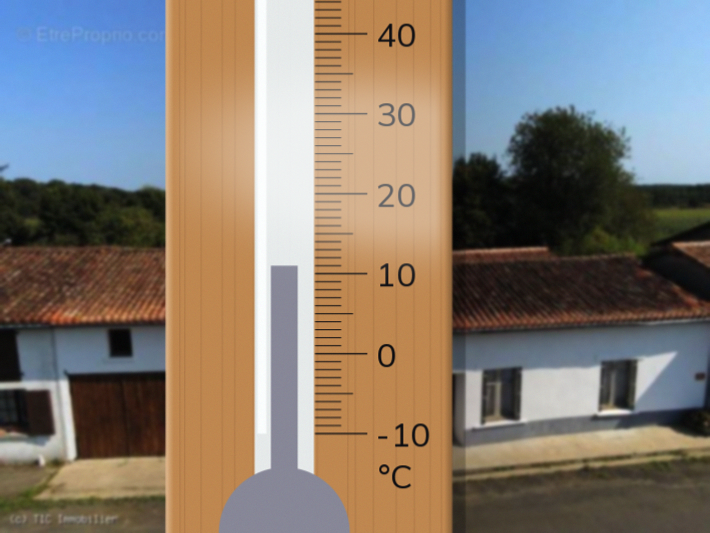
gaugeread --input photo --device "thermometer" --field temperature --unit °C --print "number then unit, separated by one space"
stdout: 11 °C
